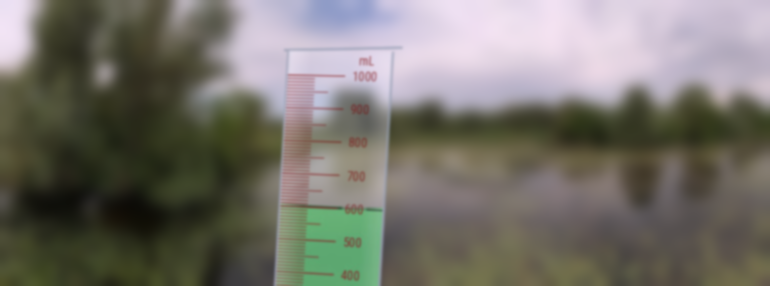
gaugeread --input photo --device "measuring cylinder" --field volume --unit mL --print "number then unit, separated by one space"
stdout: 600 mL
